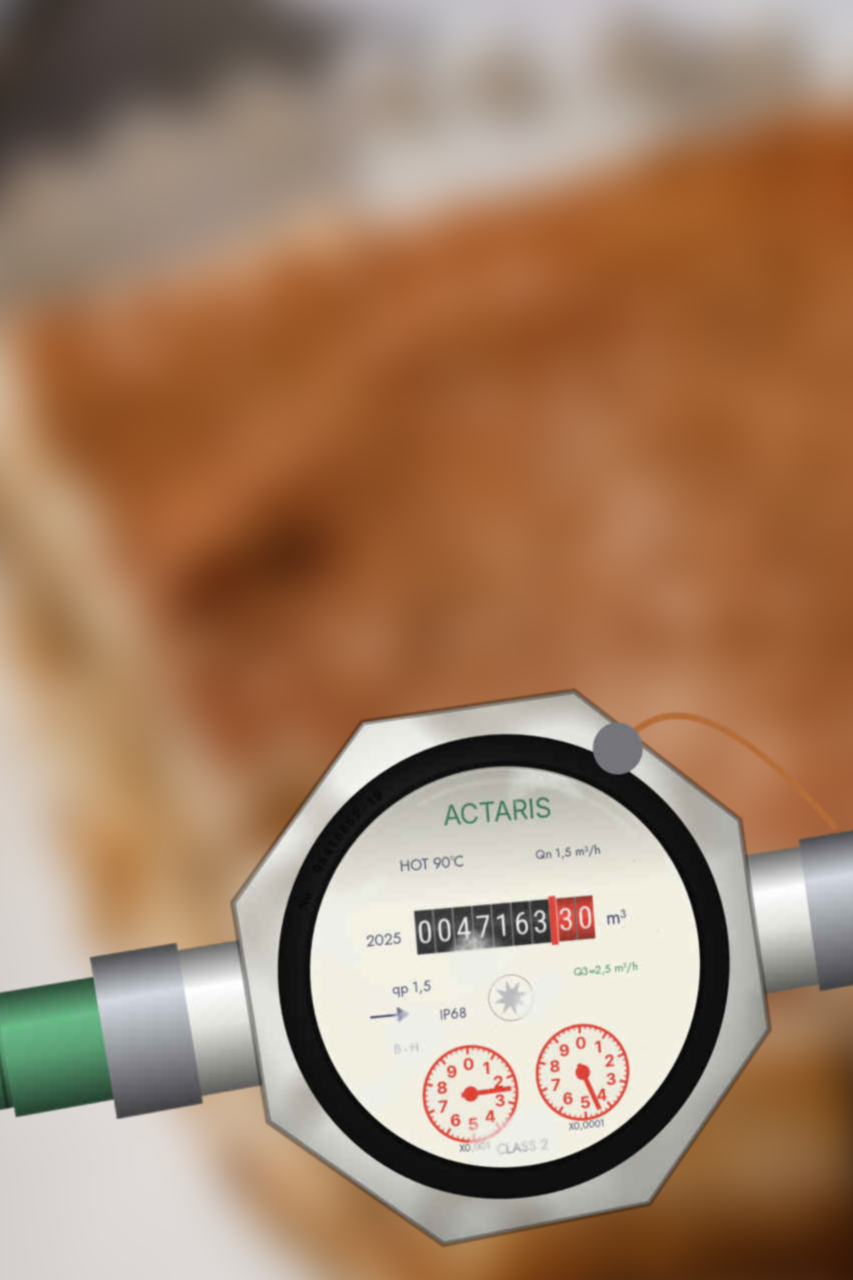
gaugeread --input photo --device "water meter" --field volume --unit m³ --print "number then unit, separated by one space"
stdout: 47163.3024 m³
